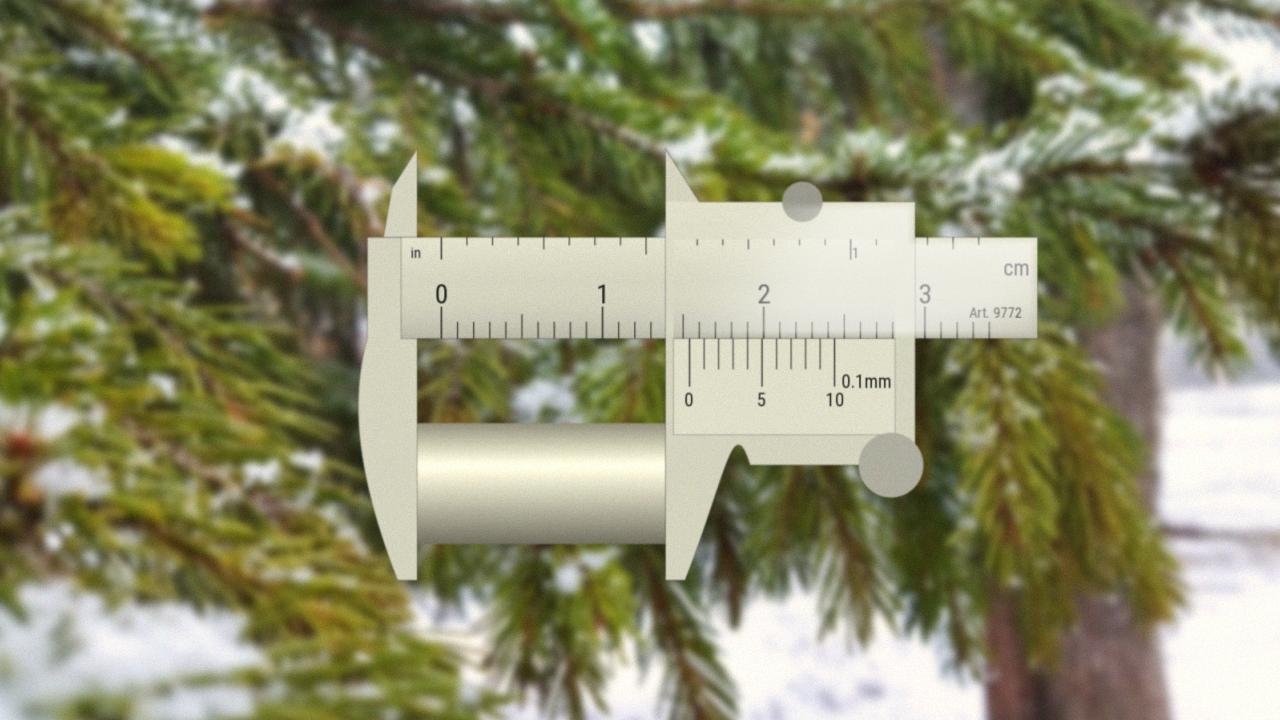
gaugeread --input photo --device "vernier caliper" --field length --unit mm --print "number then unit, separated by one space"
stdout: 15.4 mm
